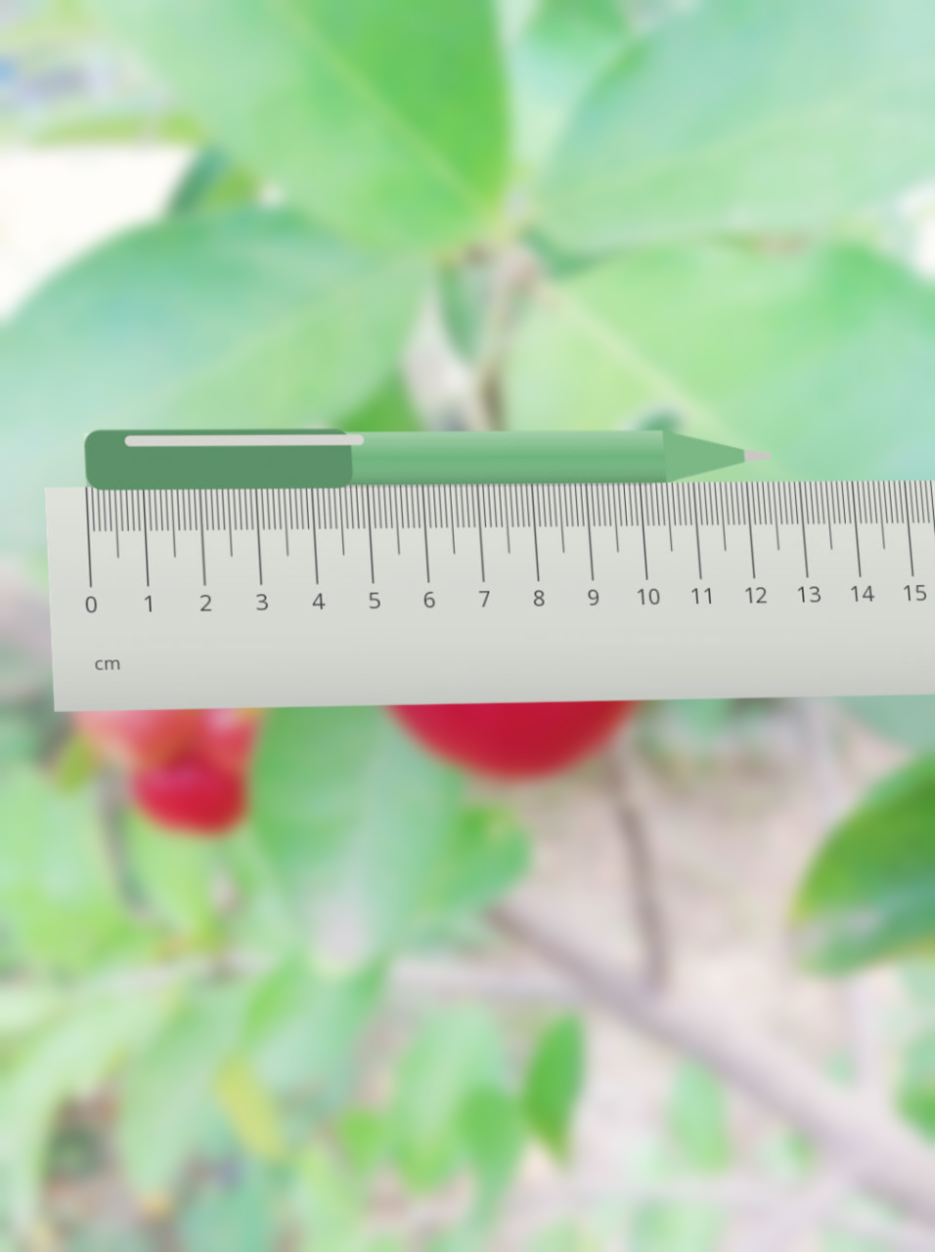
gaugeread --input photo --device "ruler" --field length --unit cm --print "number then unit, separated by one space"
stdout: 12.5 cm
